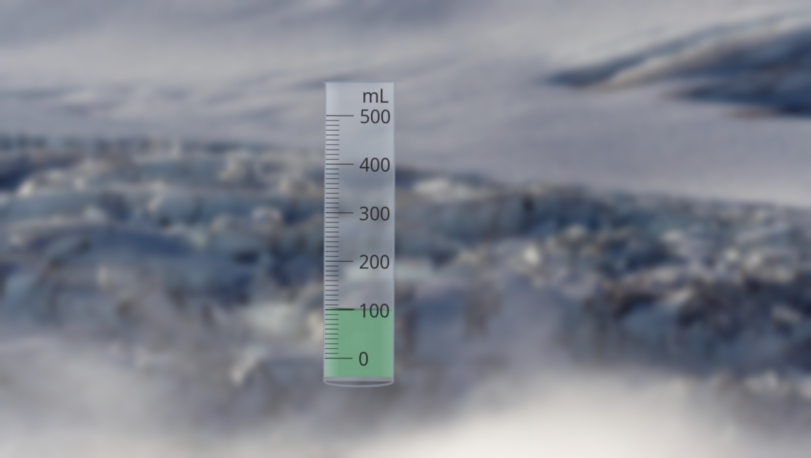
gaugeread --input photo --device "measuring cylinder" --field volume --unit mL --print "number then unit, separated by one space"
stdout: 100 mL
